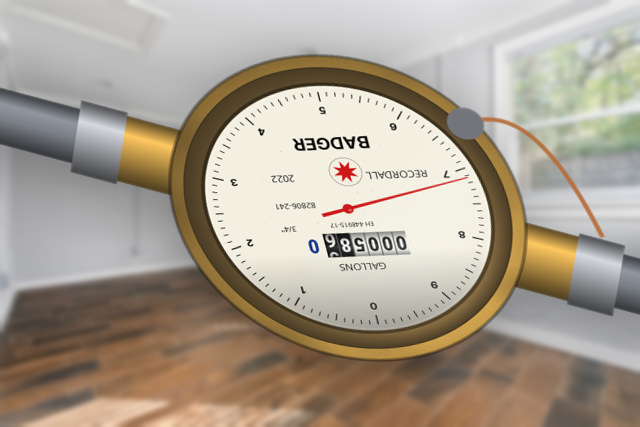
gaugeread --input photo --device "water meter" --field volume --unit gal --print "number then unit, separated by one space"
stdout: 5857.1 gal
